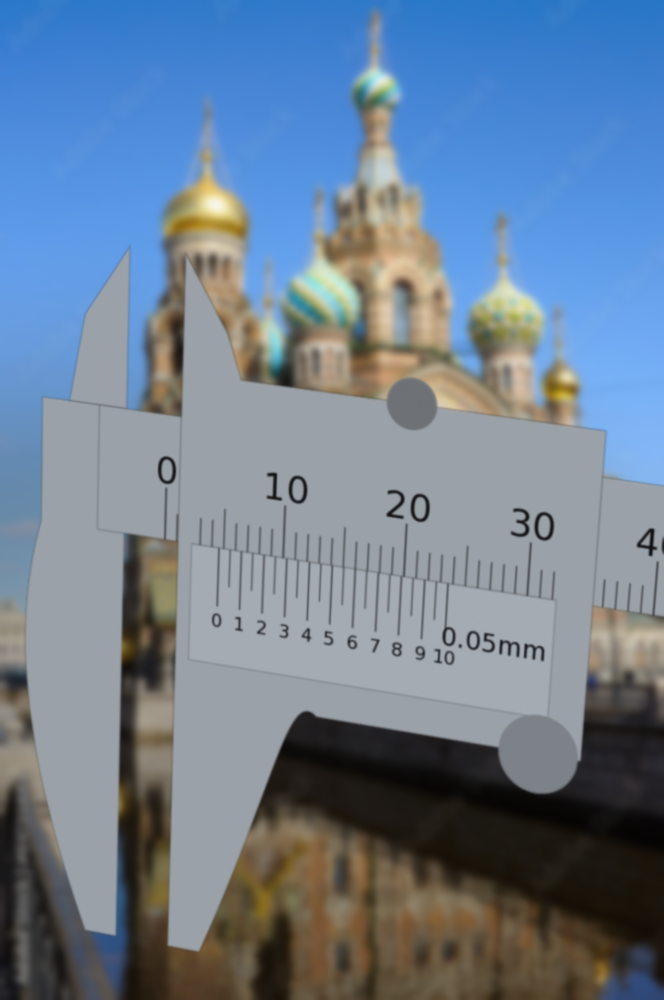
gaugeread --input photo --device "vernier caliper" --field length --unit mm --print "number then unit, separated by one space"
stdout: 4.6 mm
